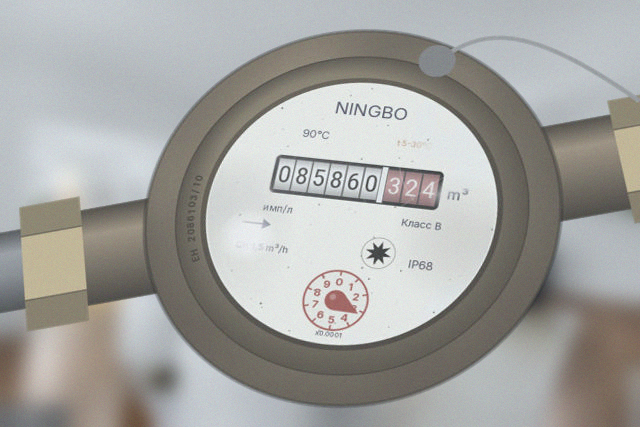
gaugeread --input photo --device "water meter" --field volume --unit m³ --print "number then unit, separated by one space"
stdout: 85860.3243 m³
